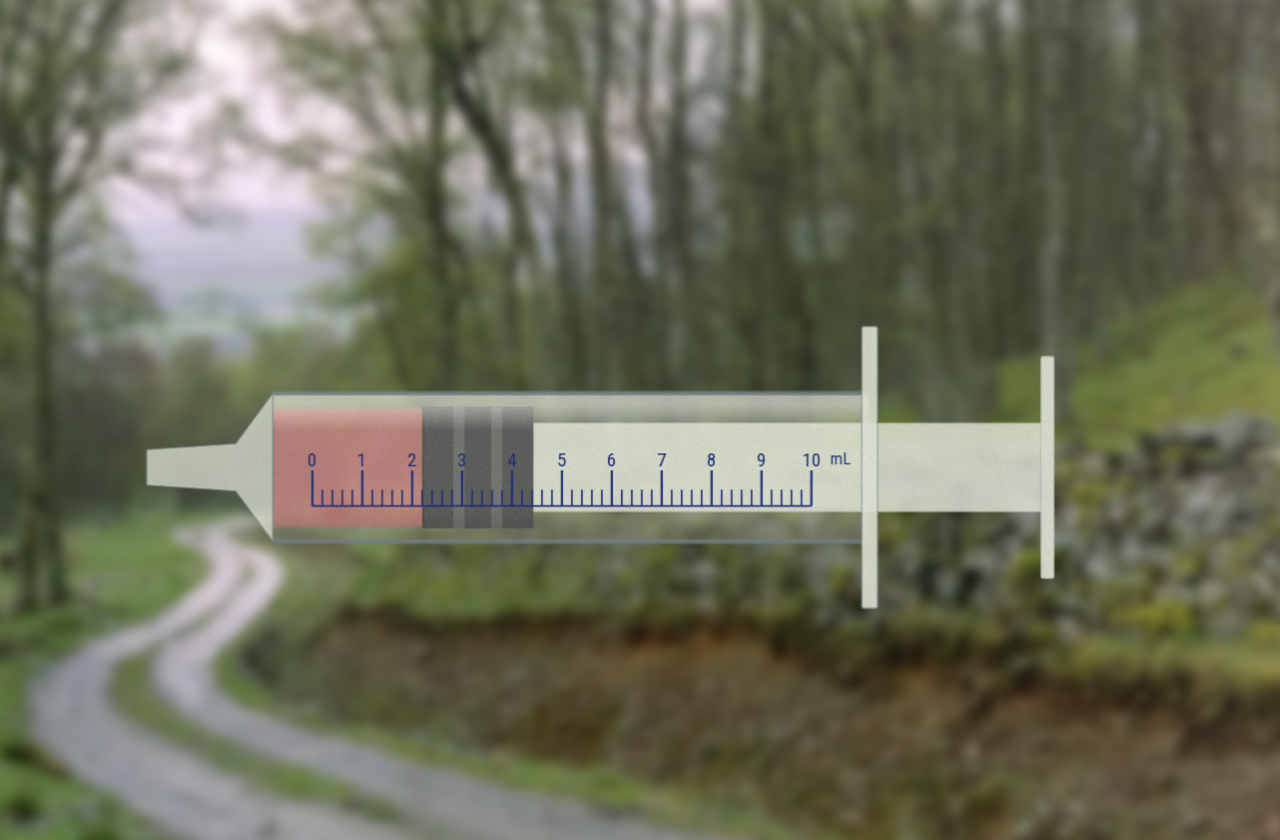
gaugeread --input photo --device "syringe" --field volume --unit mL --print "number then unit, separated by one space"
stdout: 2.2 mL
